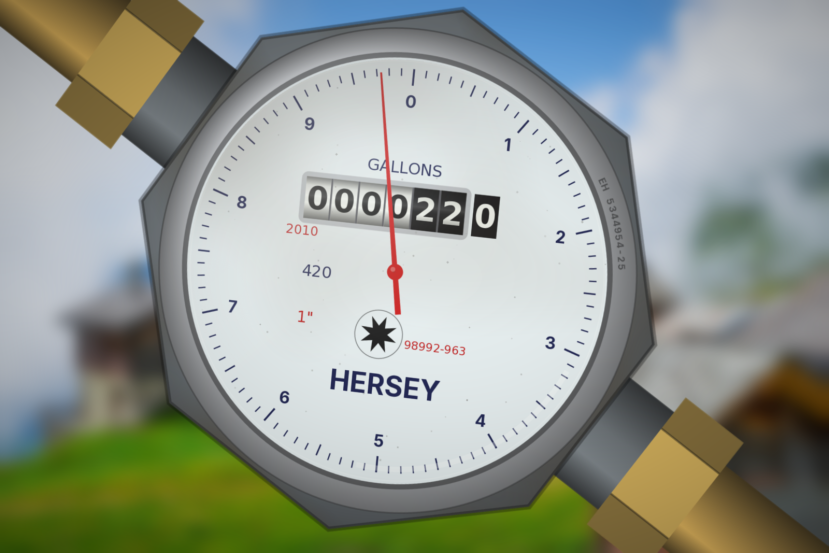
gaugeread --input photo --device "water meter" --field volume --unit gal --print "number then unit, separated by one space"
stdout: 219.7 gal
